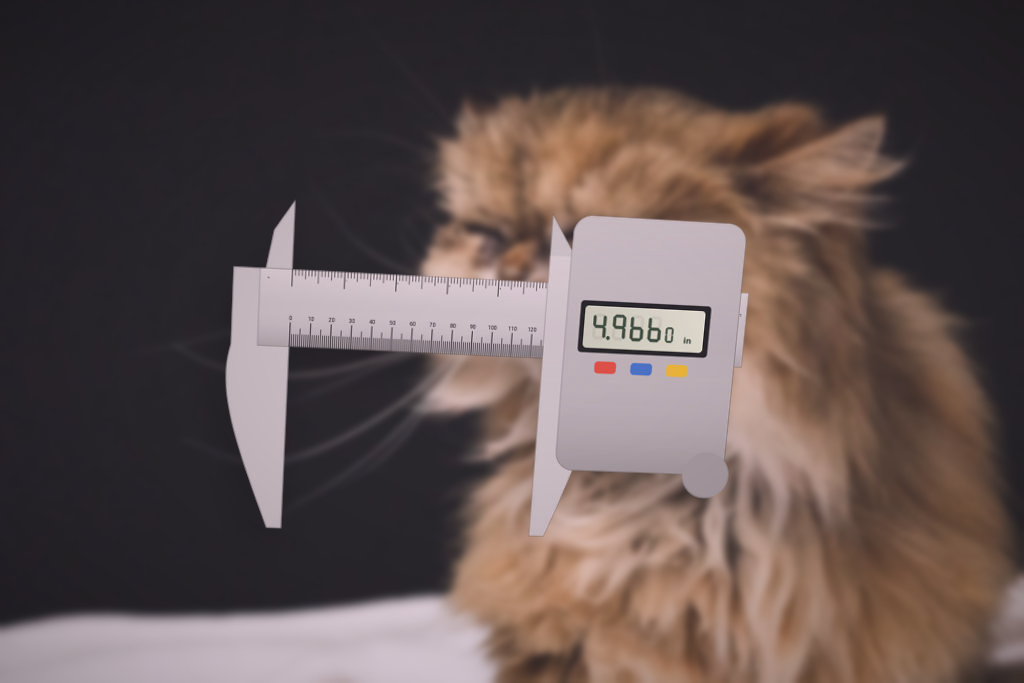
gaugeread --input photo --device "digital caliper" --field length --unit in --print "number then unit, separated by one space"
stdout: 4.9660 in
